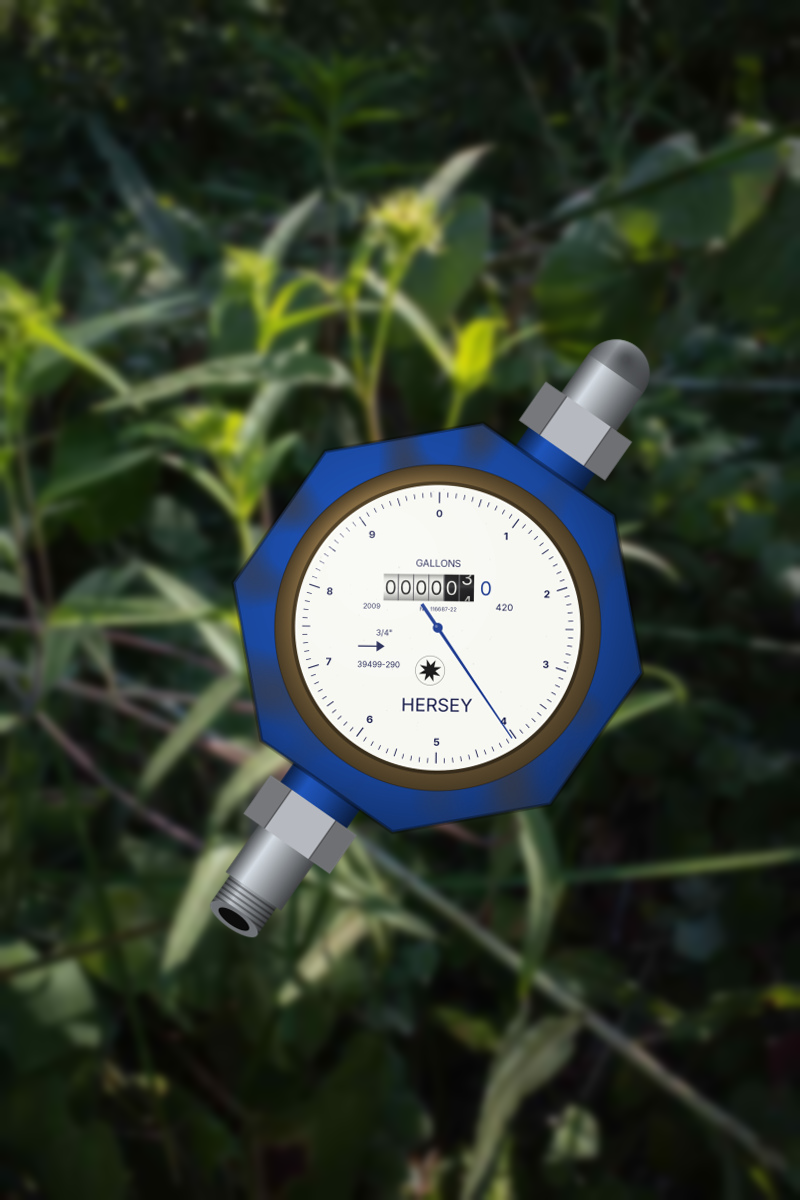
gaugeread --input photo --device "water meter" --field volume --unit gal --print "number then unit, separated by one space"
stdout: 34.0 gal
